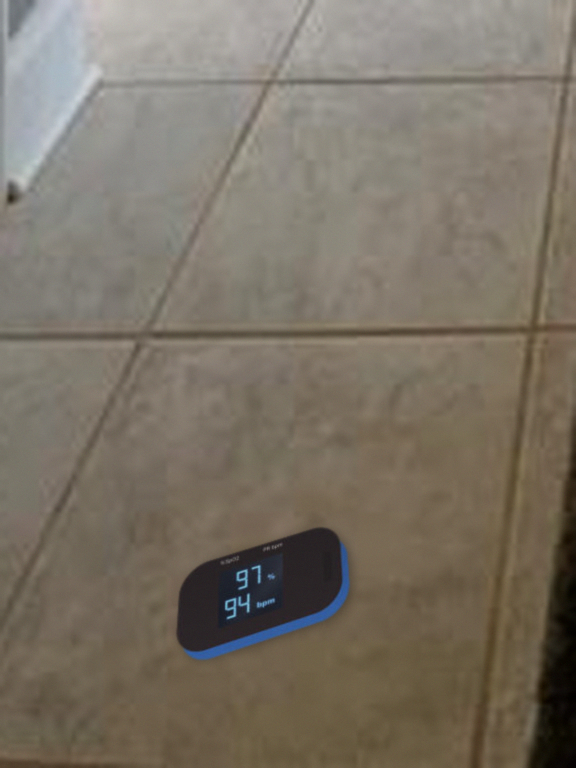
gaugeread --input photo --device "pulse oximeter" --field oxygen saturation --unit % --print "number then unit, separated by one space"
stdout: 97 %
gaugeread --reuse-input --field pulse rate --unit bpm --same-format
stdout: 94 bpm
